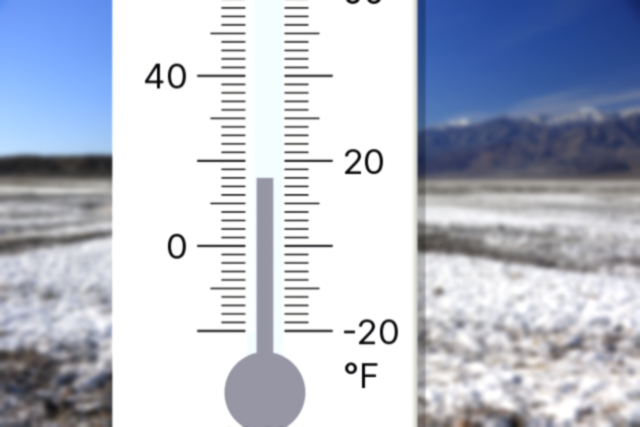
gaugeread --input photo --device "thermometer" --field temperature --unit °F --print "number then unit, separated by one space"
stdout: 16 °F
